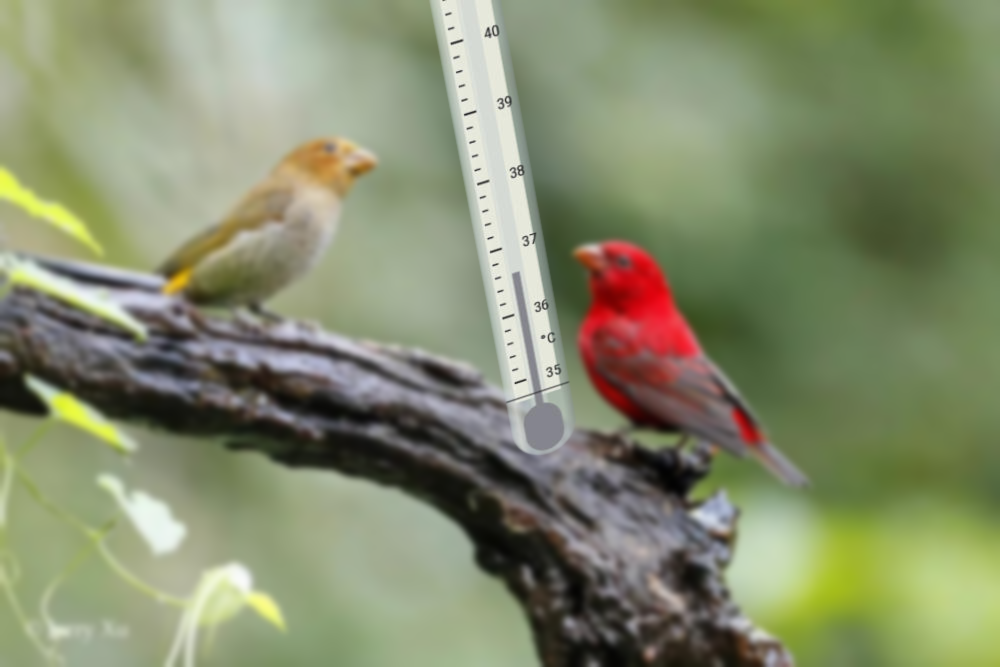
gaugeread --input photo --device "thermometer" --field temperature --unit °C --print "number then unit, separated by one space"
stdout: 36.6 °C
